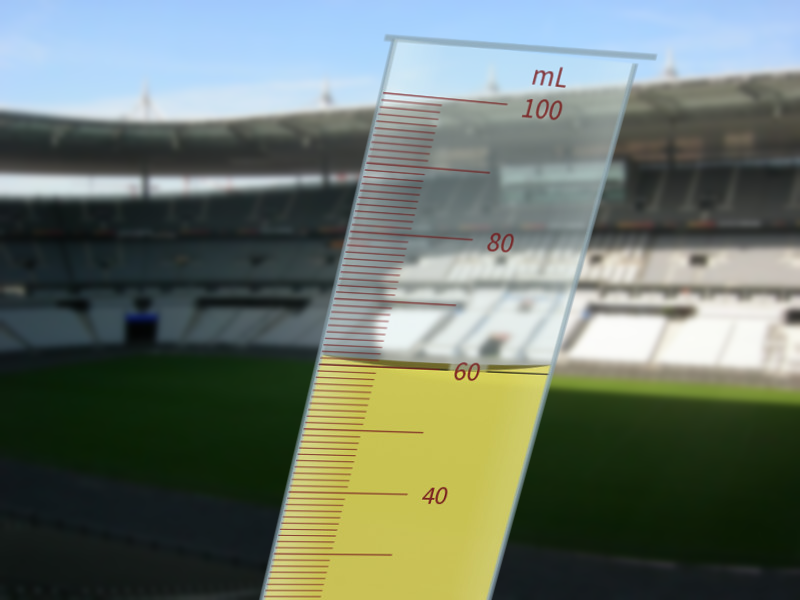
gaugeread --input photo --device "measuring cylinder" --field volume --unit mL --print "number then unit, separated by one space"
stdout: 60 mL
